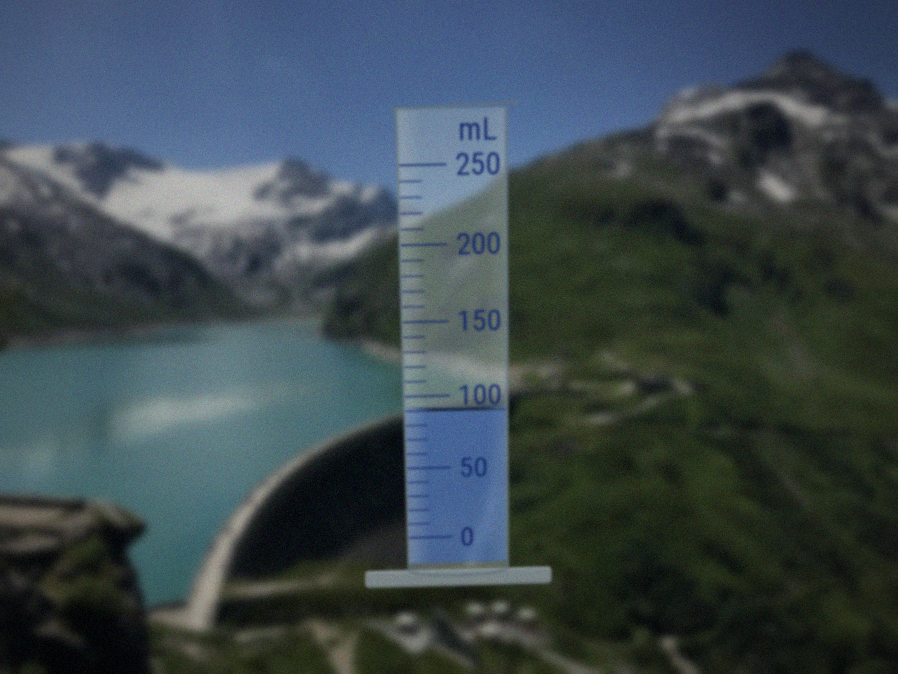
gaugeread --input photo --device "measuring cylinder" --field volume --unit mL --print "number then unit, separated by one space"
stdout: 90 mL
